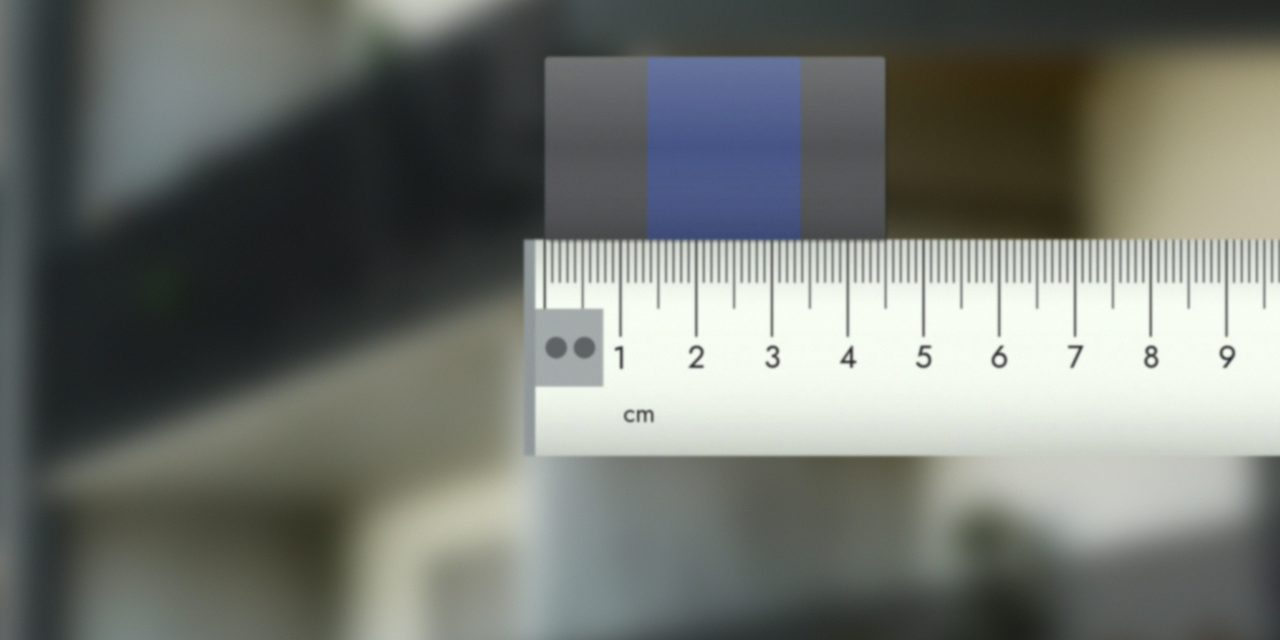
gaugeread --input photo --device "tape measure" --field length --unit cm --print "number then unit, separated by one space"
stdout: 4.5 cm
